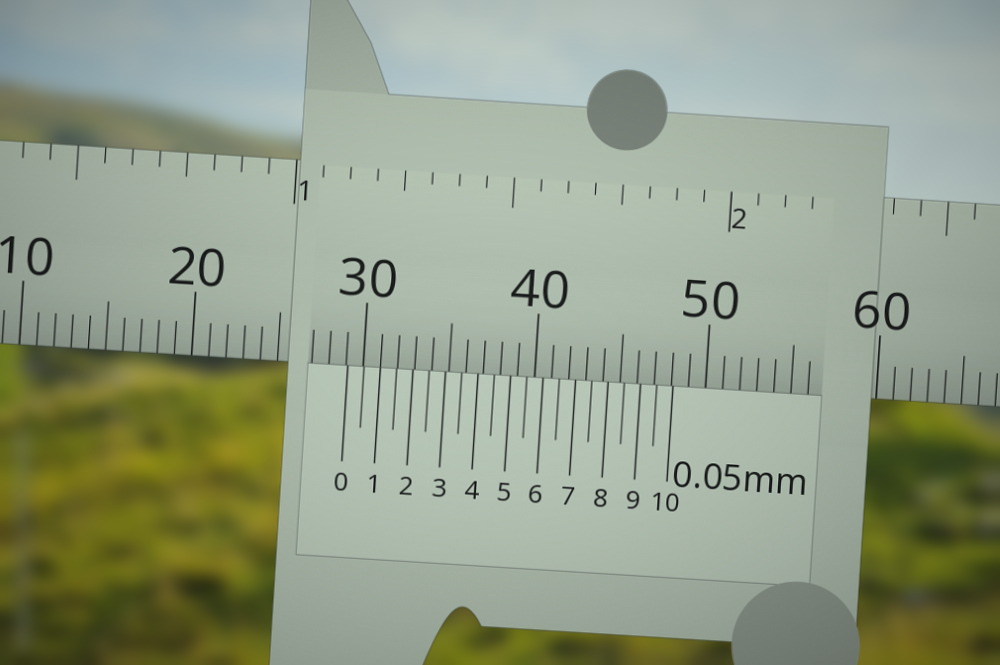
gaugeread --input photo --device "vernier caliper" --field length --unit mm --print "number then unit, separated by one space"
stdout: 29.1 mm
